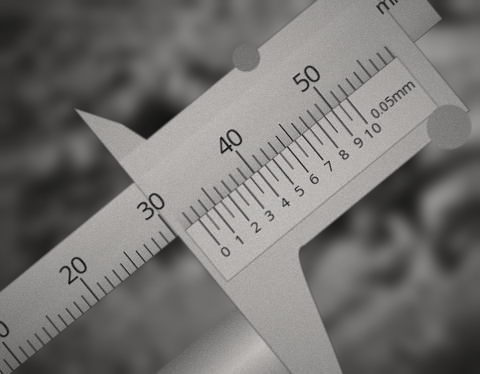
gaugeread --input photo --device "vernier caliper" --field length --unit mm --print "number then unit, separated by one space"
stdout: 32.8 mm
